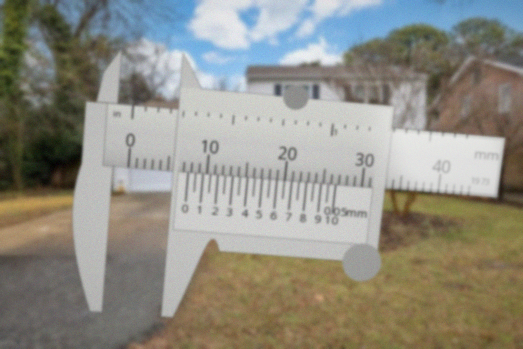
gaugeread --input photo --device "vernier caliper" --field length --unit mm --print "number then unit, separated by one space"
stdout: 7.6 mm
